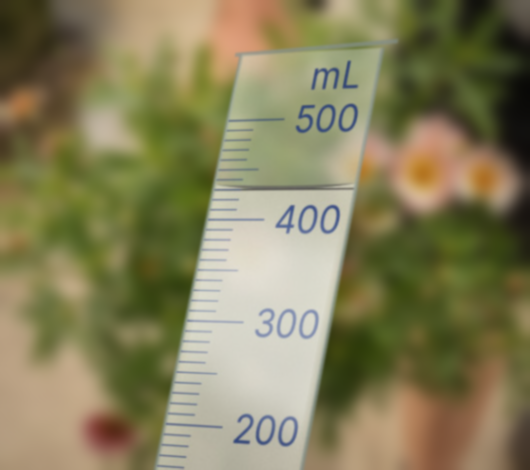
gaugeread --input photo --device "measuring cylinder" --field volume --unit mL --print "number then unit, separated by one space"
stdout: 430 mL
